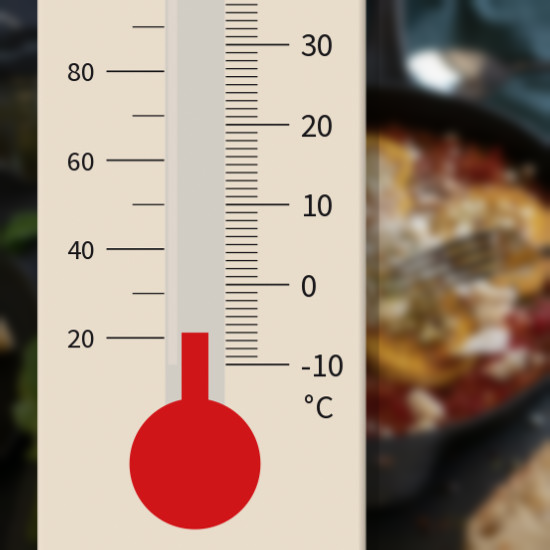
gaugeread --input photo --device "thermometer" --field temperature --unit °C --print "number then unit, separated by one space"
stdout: -6 °C
